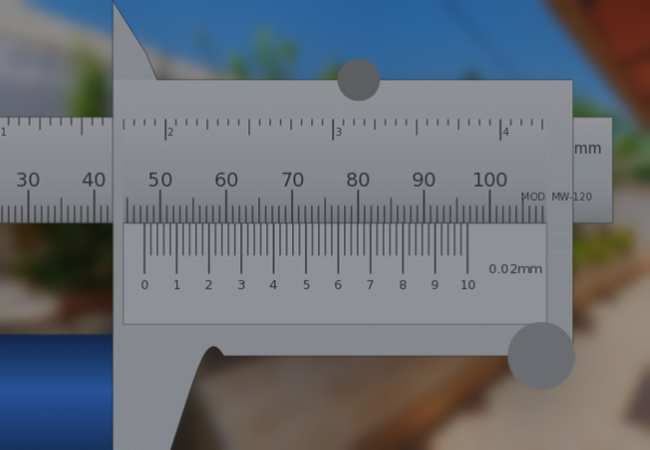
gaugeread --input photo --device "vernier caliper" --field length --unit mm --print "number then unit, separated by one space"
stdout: 47.6 mm
